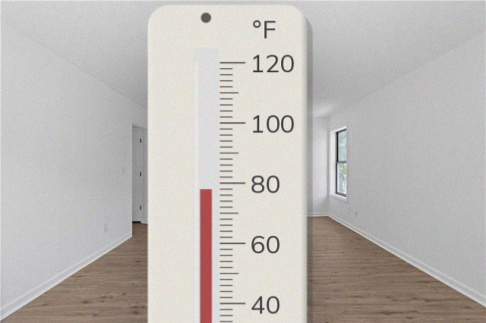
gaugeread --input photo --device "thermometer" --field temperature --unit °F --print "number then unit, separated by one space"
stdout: 78 °F
